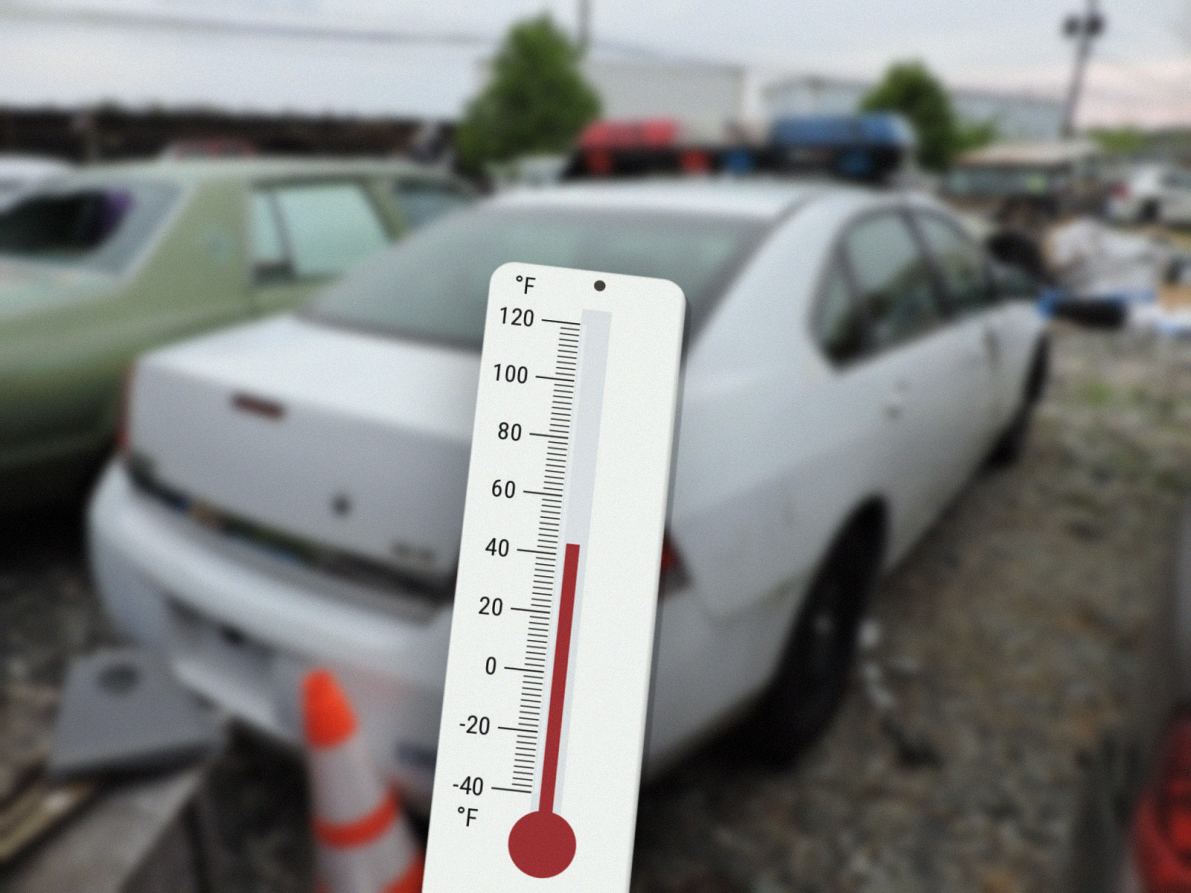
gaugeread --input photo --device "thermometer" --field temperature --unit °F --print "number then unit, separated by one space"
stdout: 44 °F
